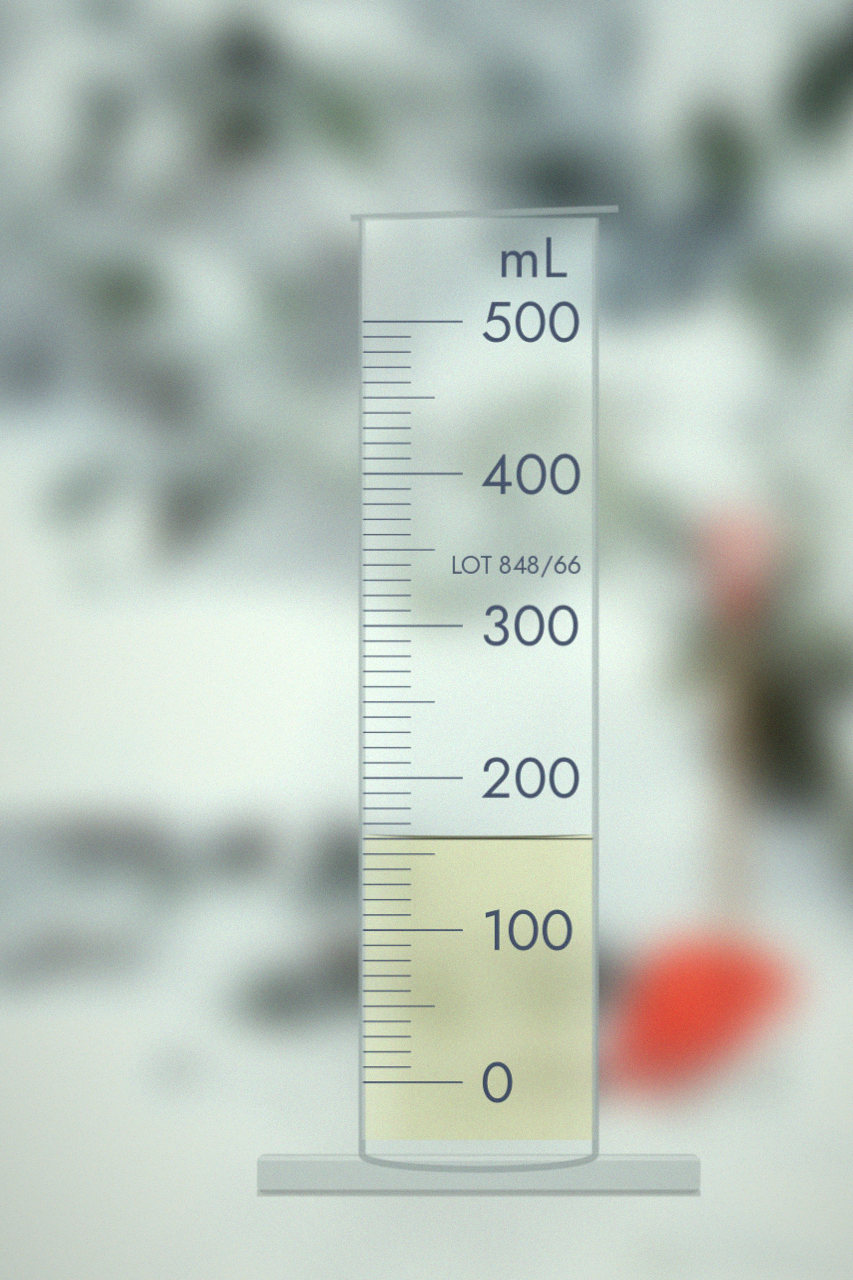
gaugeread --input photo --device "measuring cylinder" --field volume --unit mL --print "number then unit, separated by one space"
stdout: 160 mL
